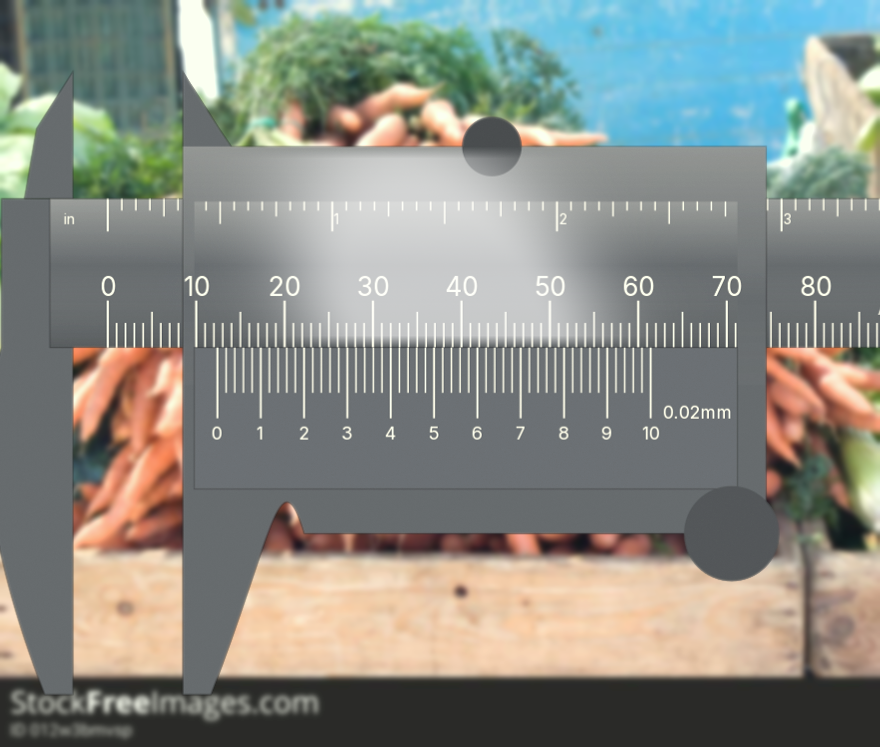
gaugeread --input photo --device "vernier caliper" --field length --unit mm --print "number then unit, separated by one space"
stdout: 12.4 mm
